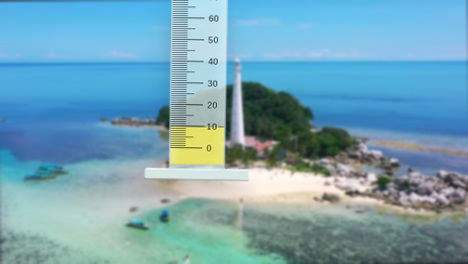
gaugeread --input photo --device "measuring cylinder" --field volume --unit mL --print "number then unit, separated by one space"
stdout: 10 mL
